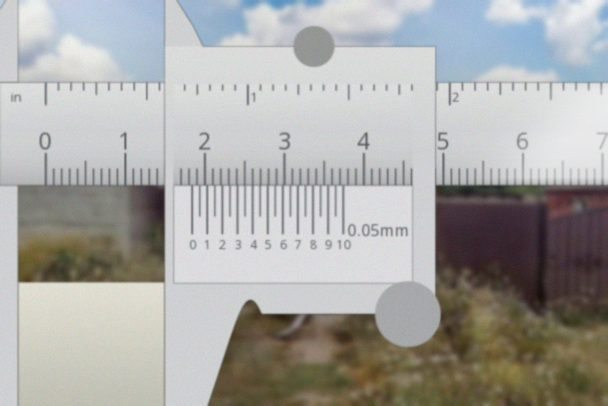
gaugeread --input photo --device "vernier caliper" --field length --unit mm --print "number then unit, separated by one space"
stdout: 18.4 mm
